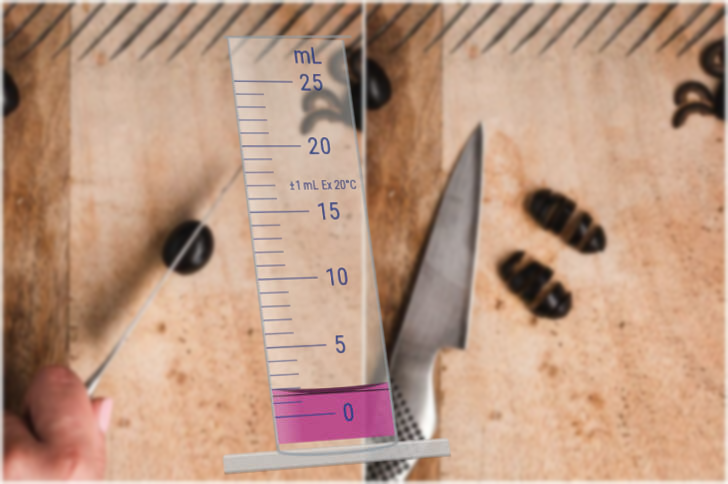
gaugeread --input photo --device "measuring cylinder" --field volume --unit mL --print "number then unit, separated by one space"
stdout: 1.5 mL
